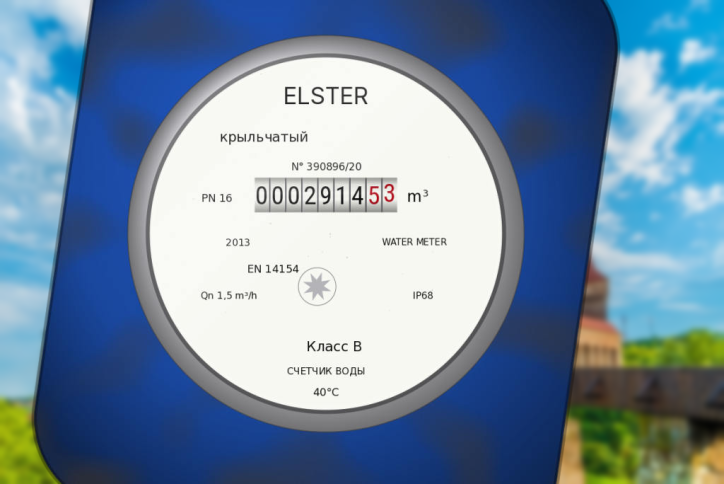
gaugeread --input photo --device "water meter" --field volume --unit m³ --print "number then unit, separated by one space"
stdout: 2914.53 m³
